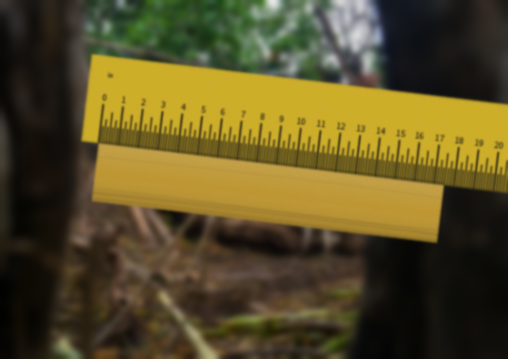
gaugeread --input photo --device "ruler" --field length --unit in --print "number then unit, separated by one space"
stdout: 17.5 in
